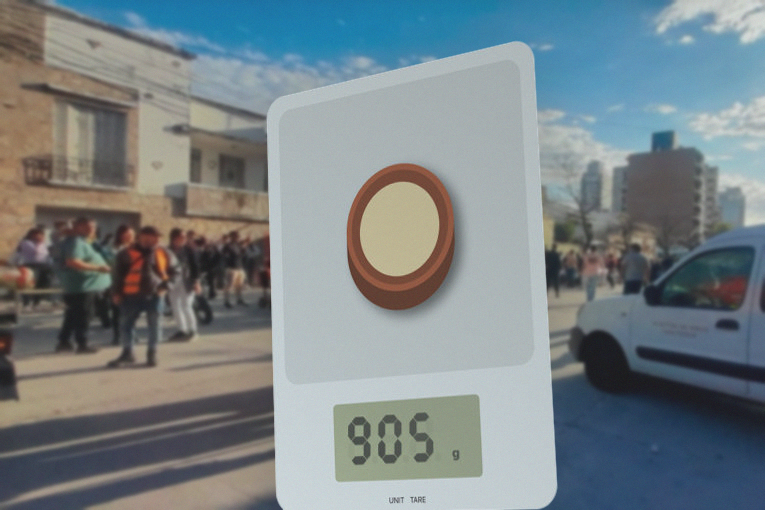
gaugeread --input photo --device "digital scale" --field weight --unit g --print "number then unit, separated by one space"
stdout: 905 g
